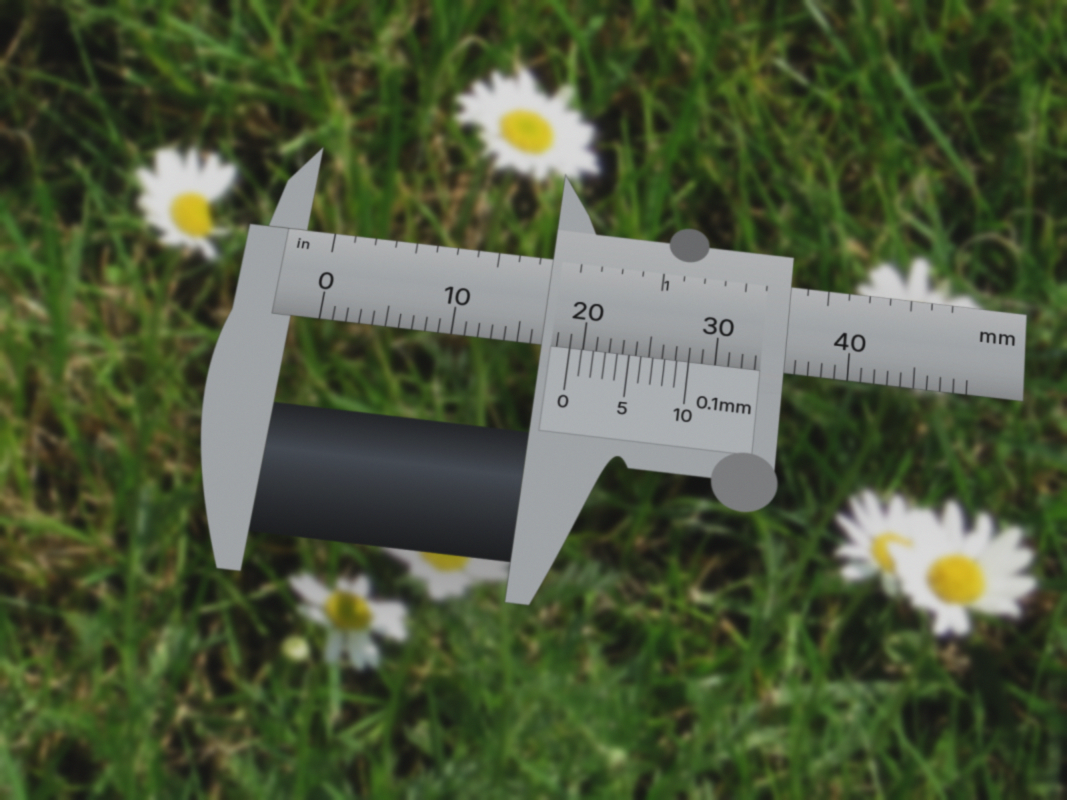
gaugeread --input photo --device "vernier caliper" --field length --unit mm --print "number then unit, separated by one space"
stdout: 19.0 mm
